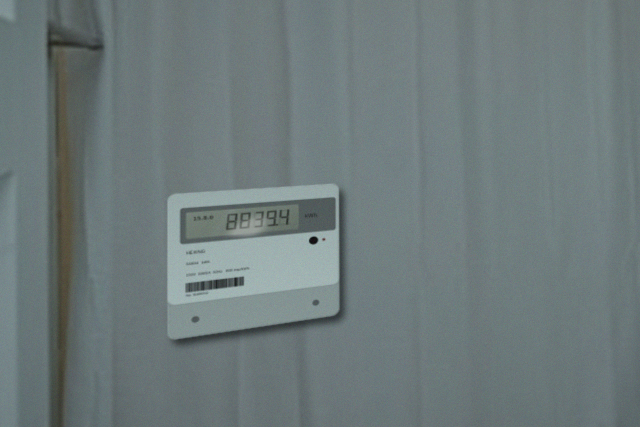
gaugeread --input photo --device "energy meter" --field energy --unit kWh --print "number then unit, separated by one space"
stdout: 8839.4 kWh
